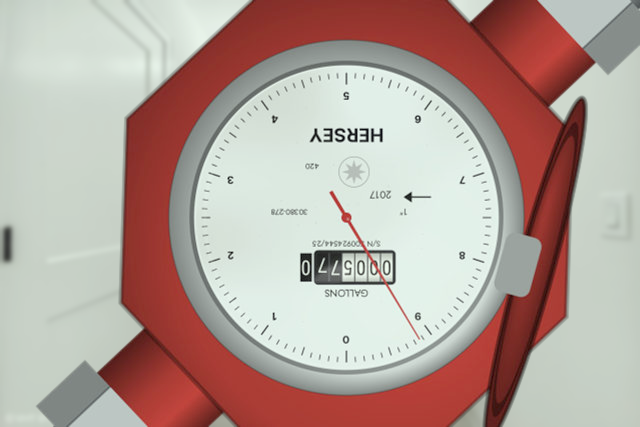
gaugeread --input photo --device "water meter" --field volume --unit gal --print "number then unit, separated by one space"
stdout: 5769.1 gal
